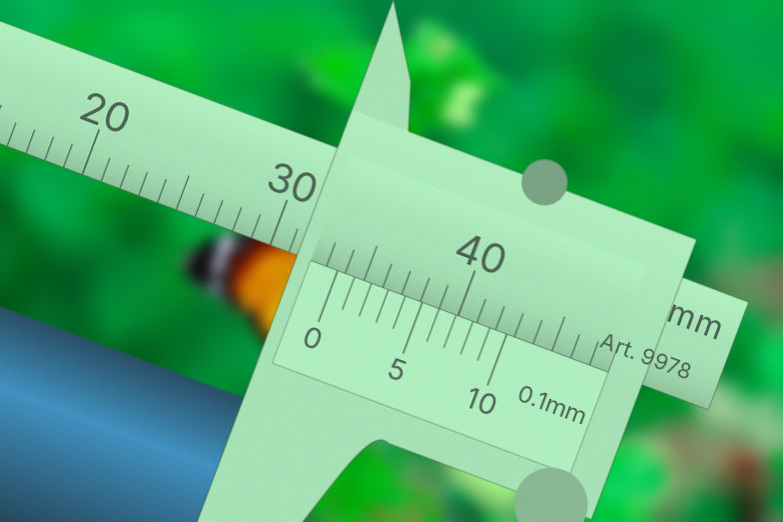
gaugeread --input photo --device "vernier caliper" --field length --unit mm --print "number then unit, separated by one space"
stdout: 33.6 mm
